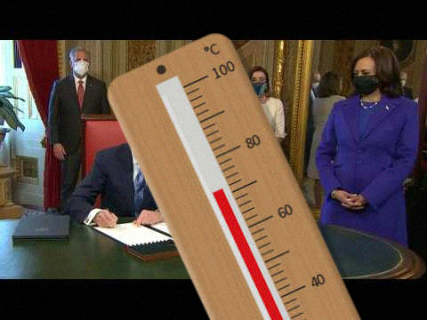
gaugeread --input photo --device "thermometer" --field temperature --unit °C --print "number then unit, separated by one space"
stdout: 72 °C
